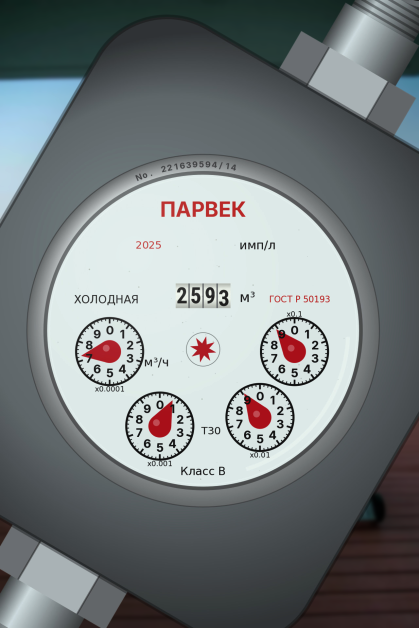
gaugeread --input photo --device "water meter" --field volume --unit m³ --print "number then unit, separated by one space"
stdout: 2592.8907 m³
